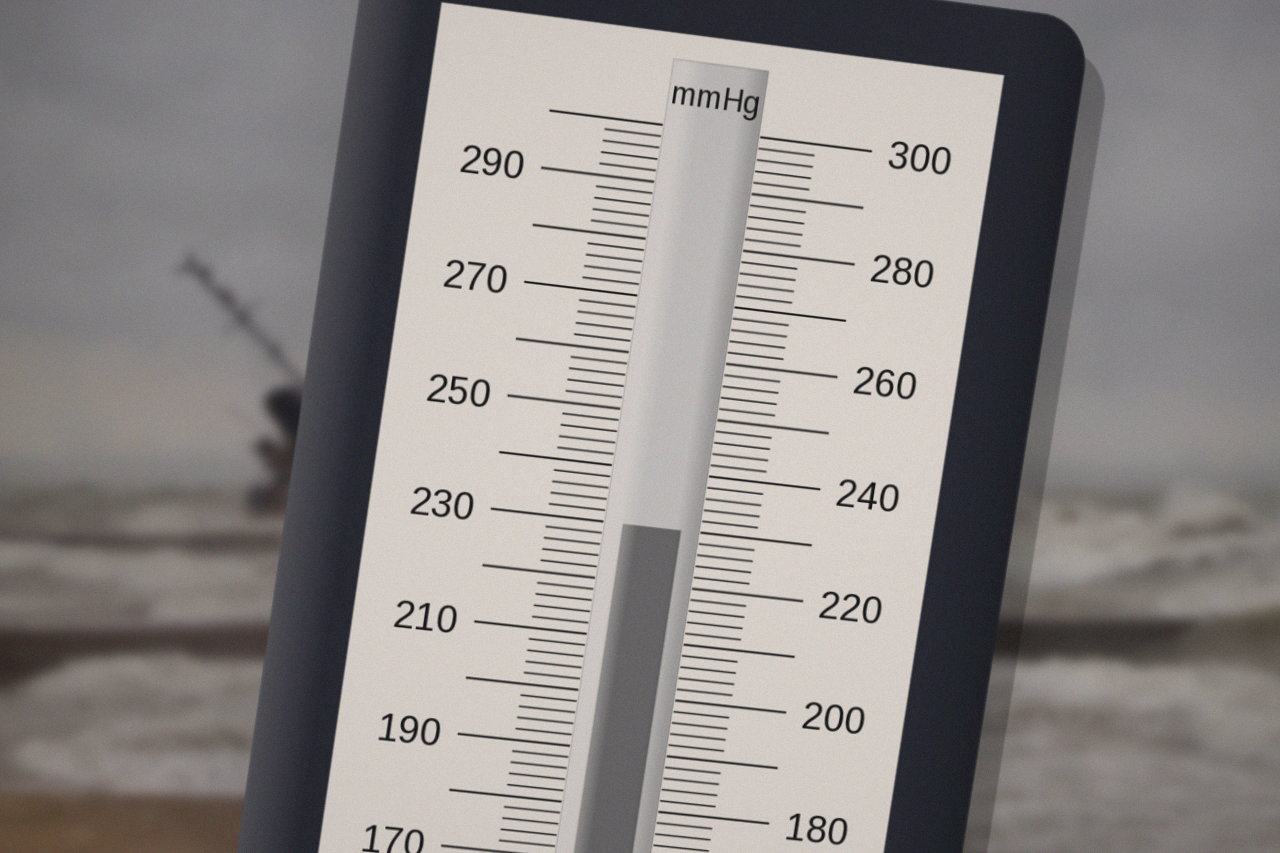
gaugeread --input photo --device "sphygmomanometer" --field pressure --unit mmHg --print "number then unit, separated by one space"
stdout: 230 mmHg
